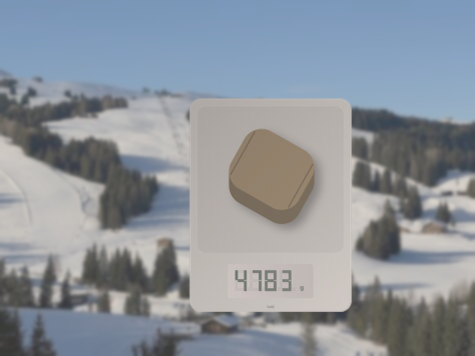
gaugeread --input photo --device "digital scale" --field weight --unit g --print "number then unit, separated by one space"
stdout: 4783 g
